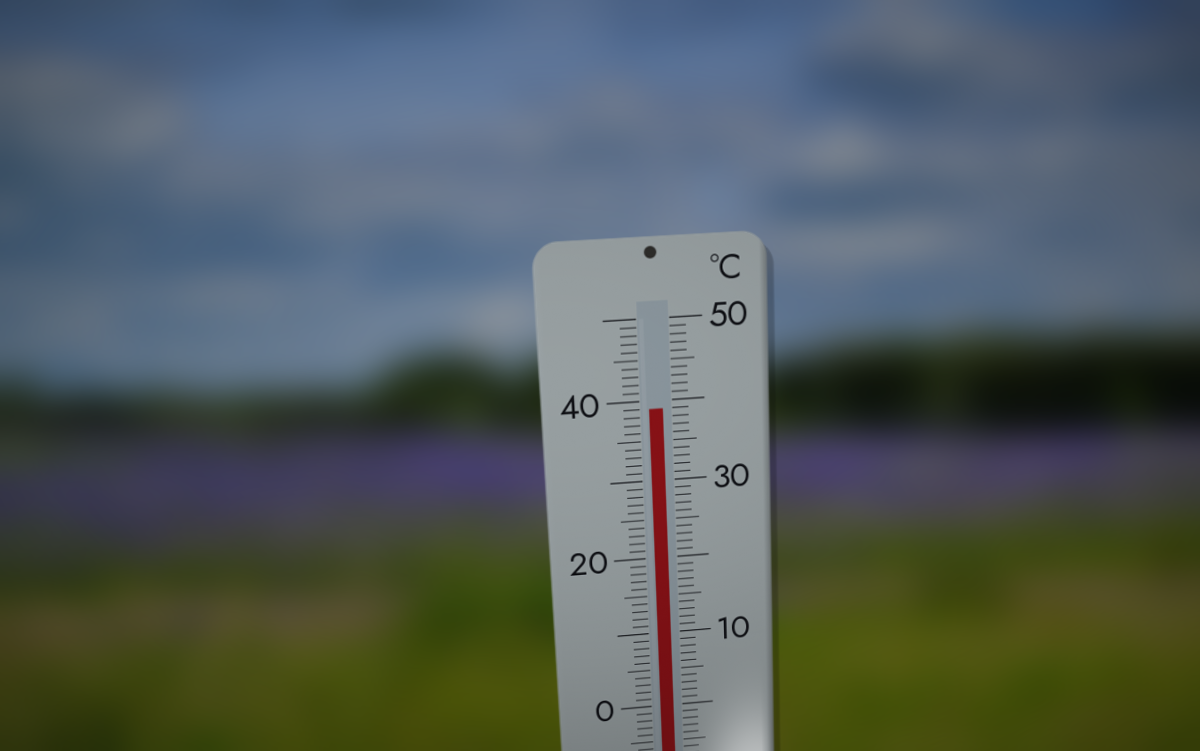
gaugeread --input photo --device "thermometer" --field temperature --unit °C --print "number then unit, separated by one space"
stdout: 39 °C
